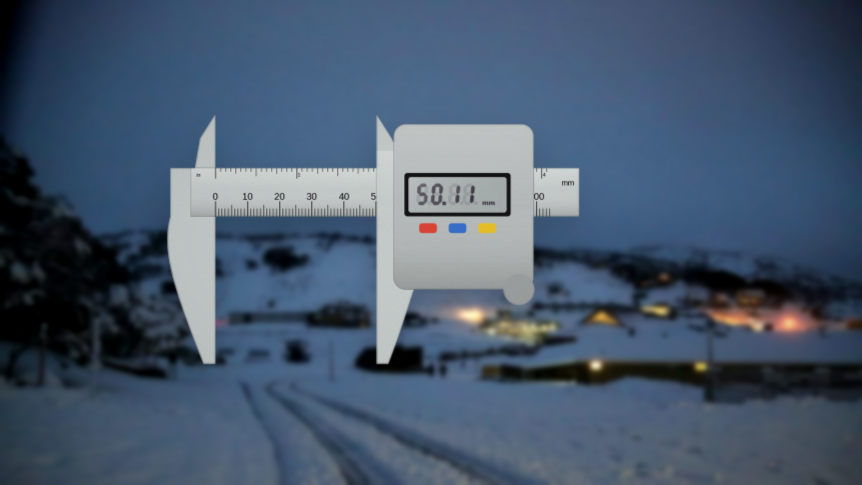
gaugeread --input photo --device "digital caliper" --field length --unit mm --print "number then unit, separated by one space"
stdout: 50.11 mm
